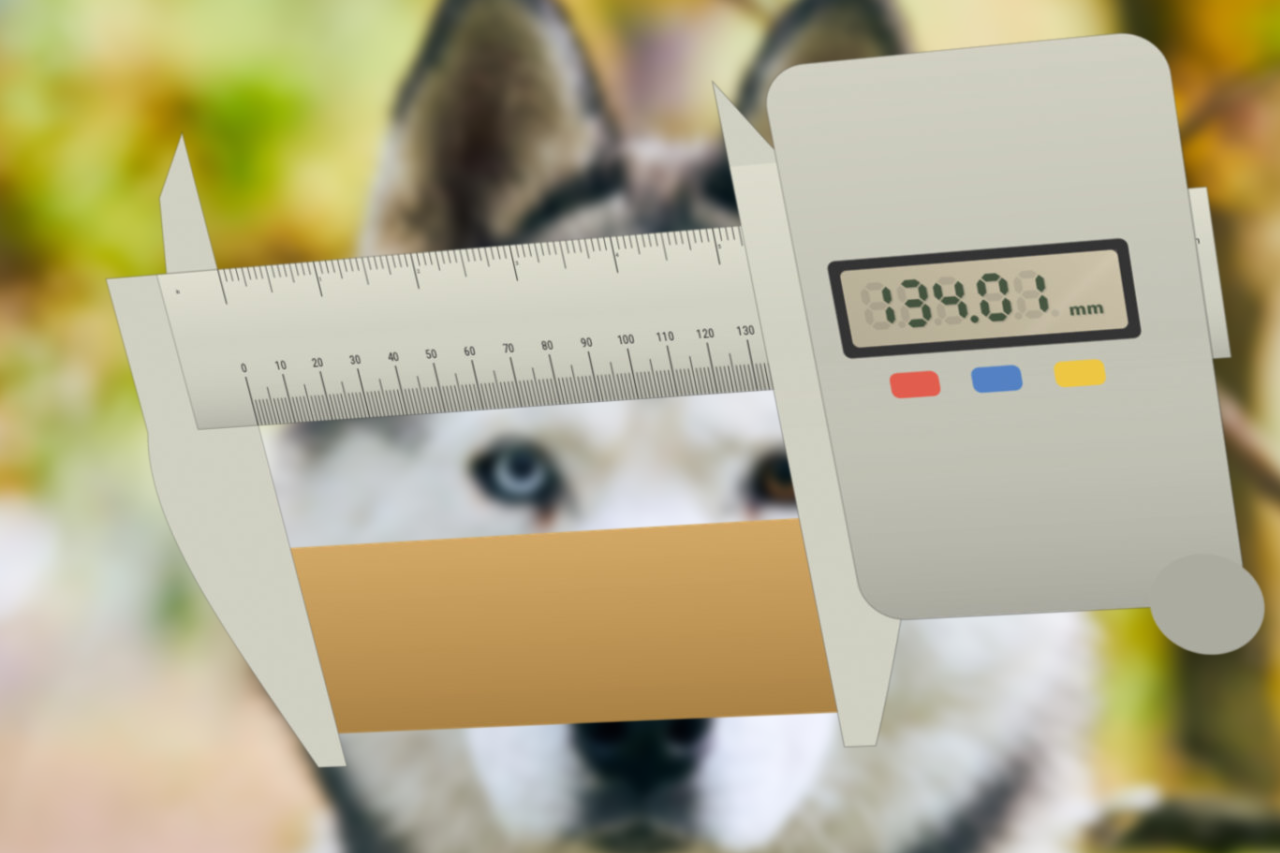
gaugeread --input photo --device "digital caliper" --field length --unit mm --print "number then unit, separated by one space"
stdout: 134.01 mm
